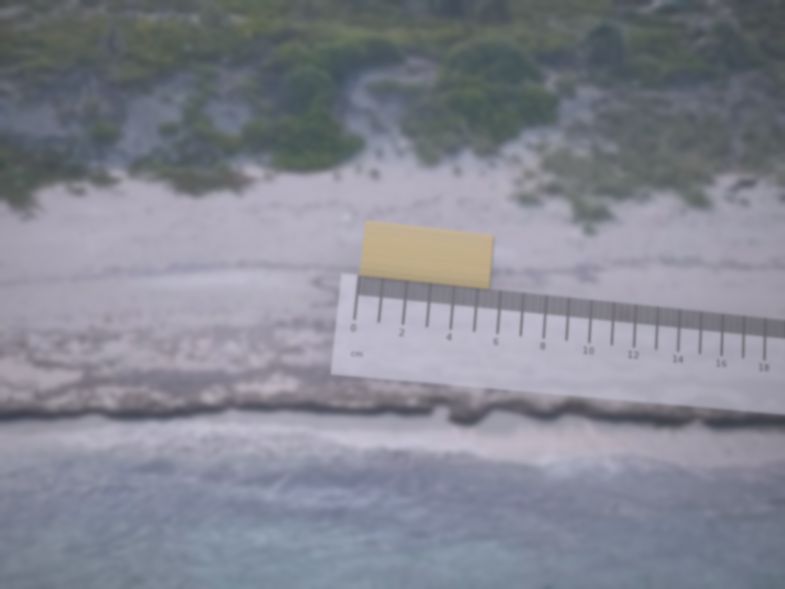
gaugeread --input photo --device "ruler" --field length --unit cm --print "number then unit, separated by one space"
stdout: 5.5 cm
